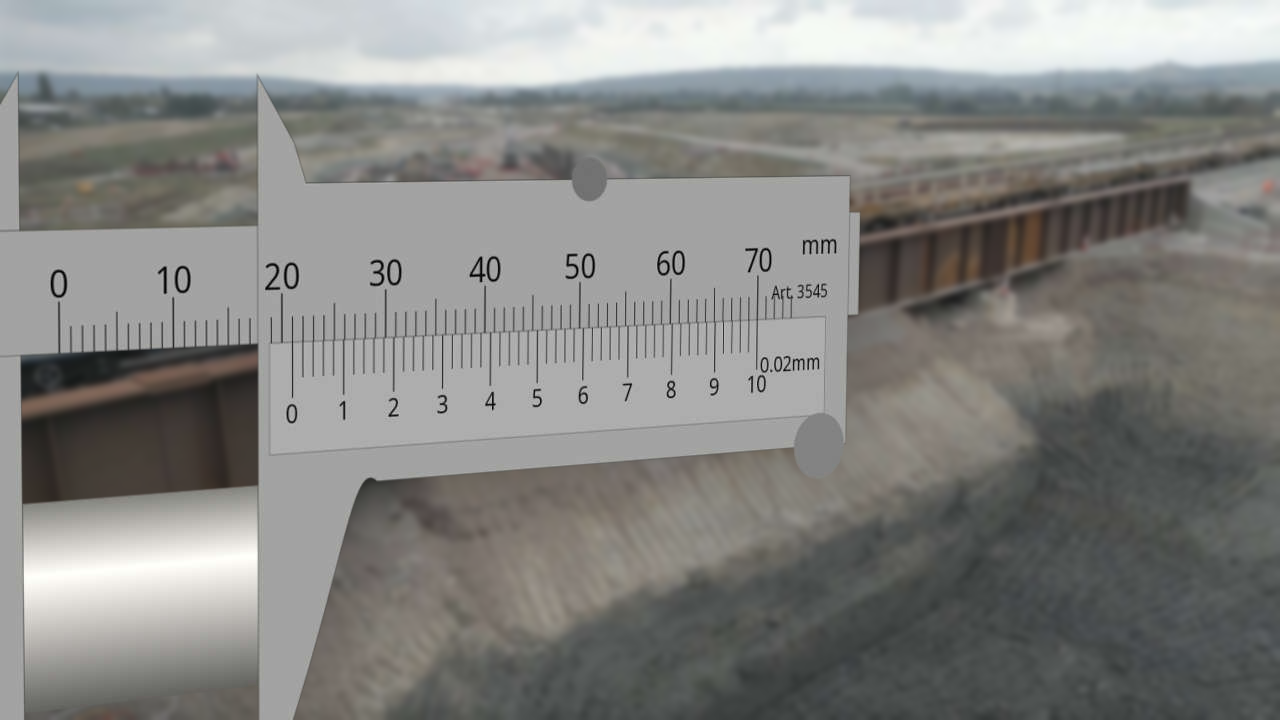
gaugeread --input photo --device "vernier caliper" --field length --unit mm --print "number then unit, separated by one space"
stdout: 21.0 mm
